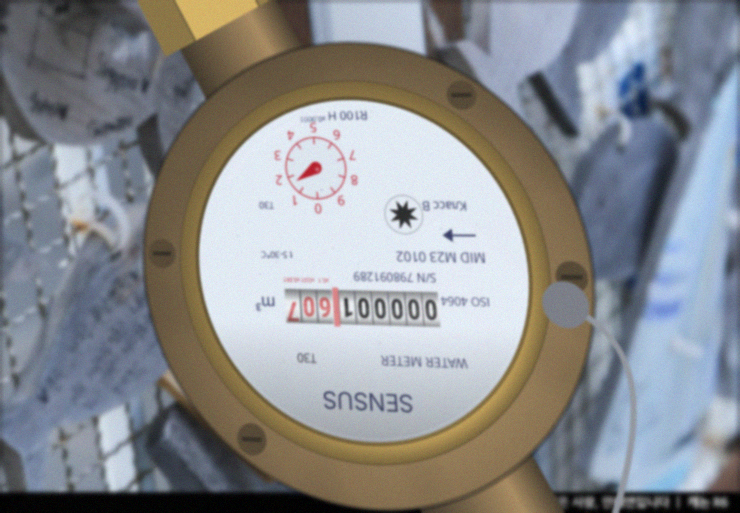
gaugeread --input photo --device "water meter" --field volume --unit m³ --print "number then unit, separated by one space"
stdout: 1.6071 m³
